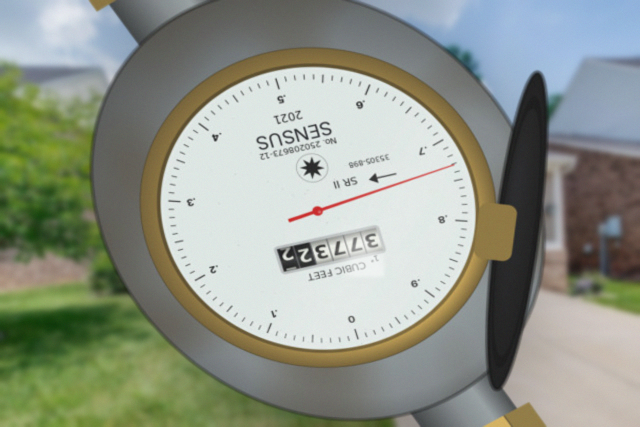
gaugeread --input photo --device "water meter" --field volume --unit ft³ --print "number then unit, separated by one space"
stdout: 377321.73 ft³
